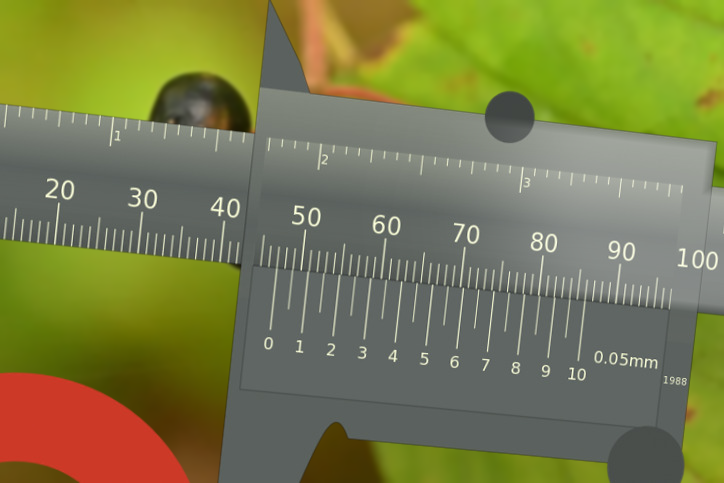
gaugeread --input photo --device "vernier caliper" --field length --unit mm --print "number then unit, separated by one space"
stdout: 47.0 mm
